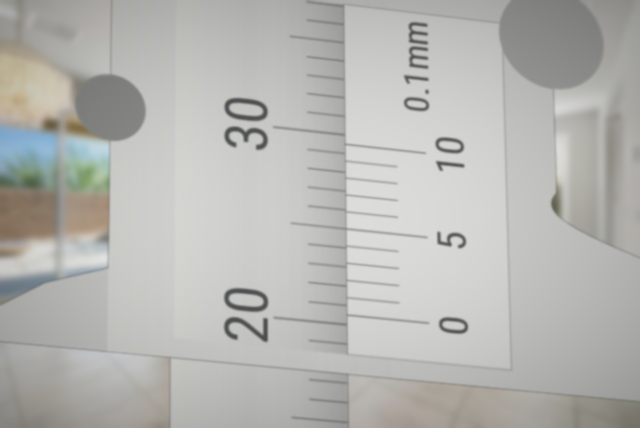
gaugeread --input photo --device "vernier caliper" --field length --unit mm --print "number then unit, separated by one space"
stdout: 20.5 mm
